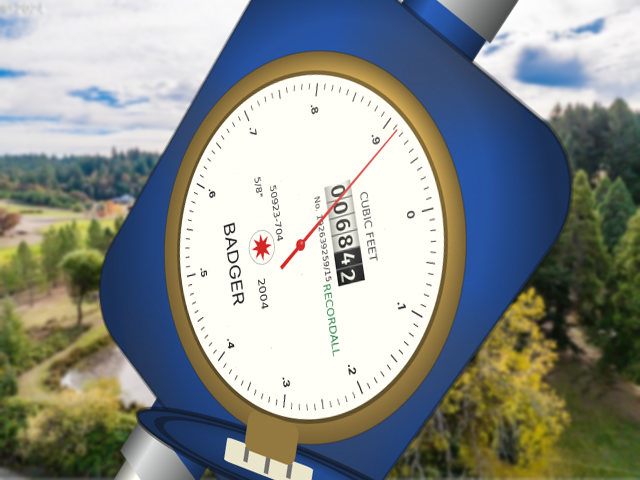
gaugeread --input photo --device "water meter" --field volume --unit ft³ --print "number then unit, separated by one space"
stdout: 6841.91 ft³
